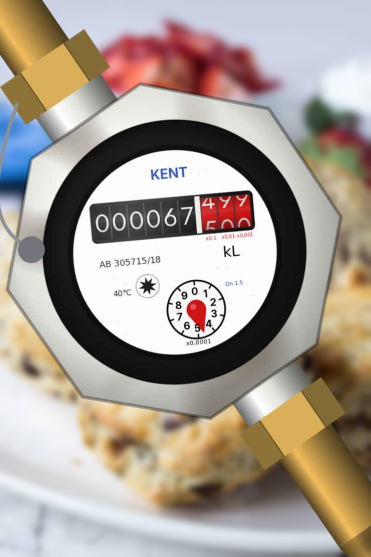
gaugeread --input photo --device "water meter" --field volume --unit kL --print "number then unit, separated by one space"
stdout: 67.4994 kL
